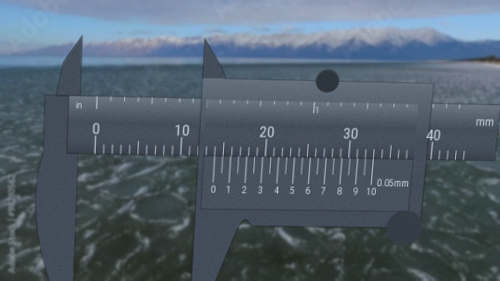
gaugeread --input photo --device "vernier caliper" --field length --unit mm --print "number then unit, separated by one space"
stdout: 14.0 mm
